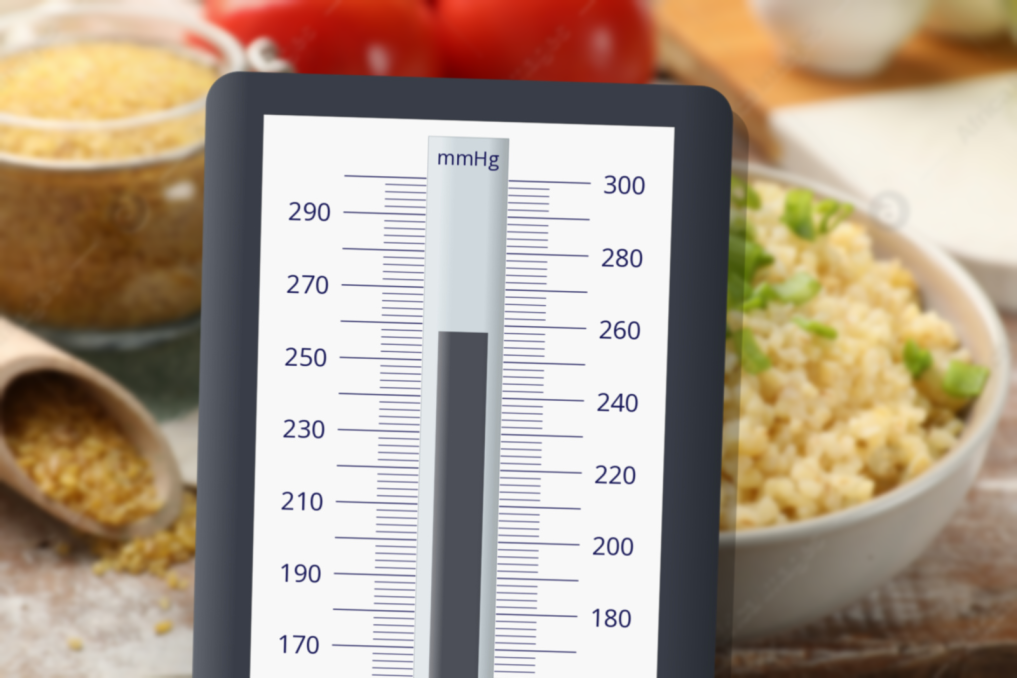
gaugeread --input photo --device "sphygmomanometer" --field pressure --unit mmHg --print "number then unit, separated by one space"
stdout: 258 mmHg
